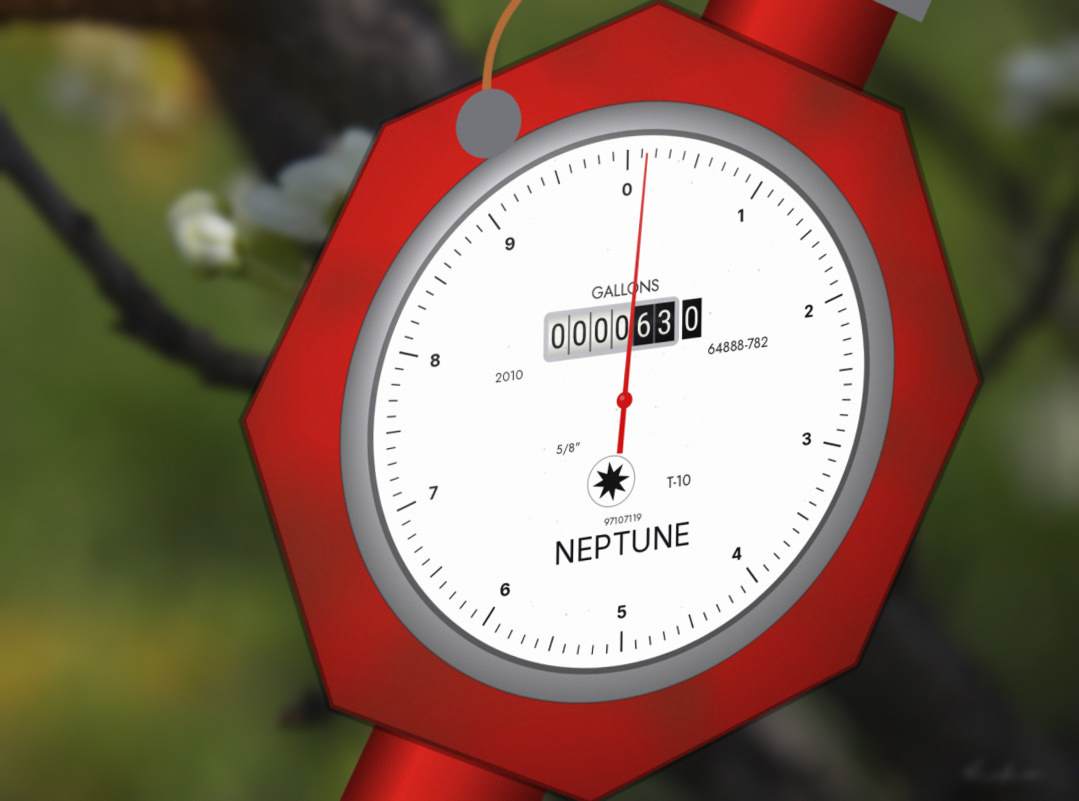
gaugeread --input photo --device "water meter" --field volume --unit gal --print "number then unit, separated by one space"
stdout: 630.1 gal
